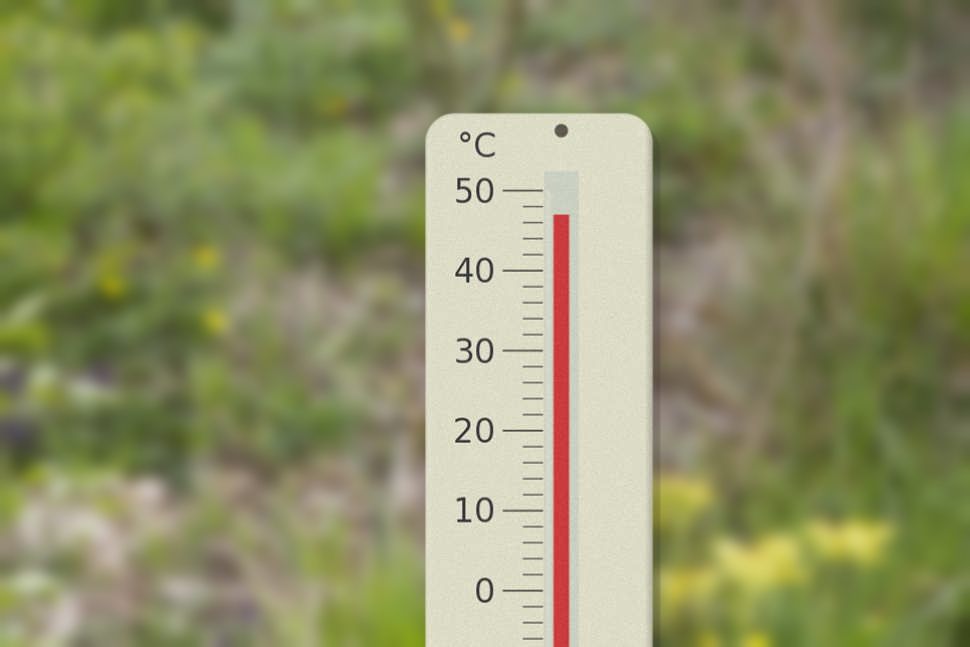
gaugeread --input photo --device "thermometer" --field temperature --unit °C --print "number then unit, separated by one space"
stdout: 47 °C
